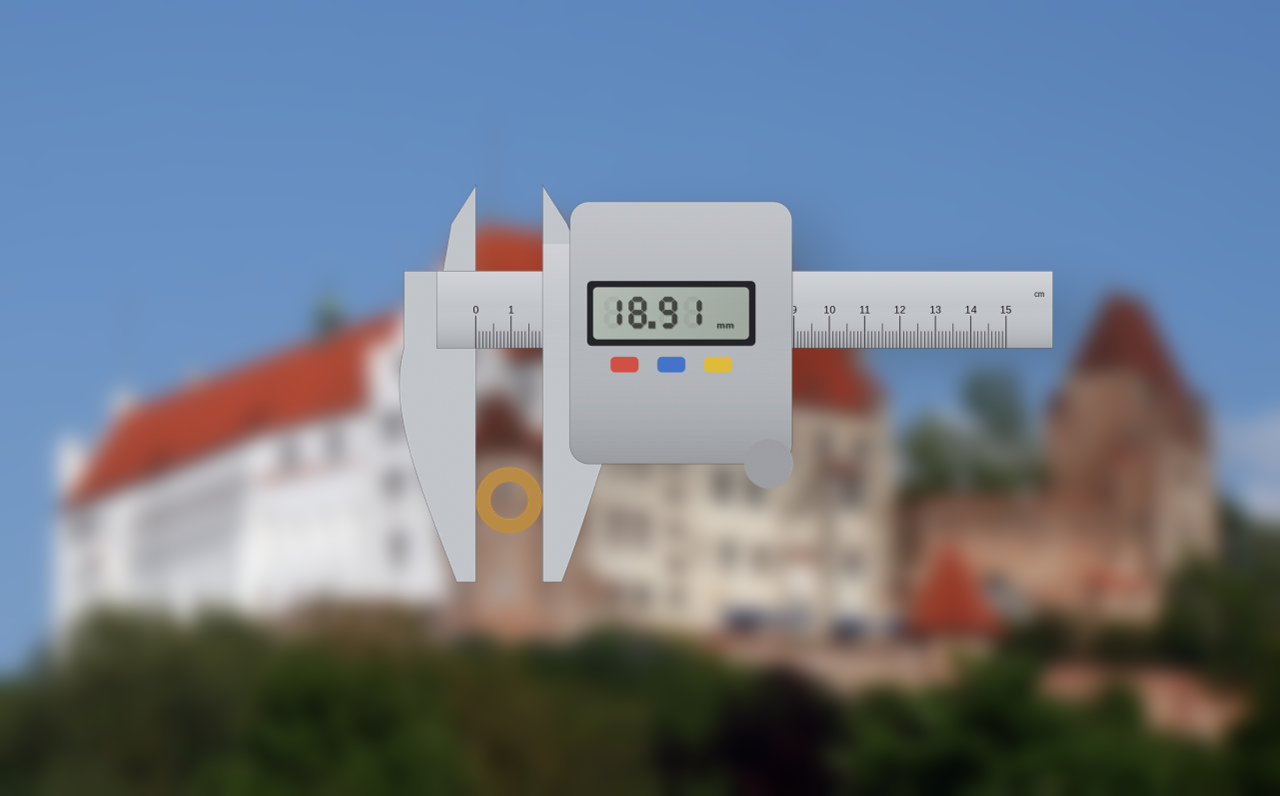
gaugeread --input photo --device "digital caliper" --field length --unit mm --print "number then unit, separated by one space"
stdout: 18.91 mm
